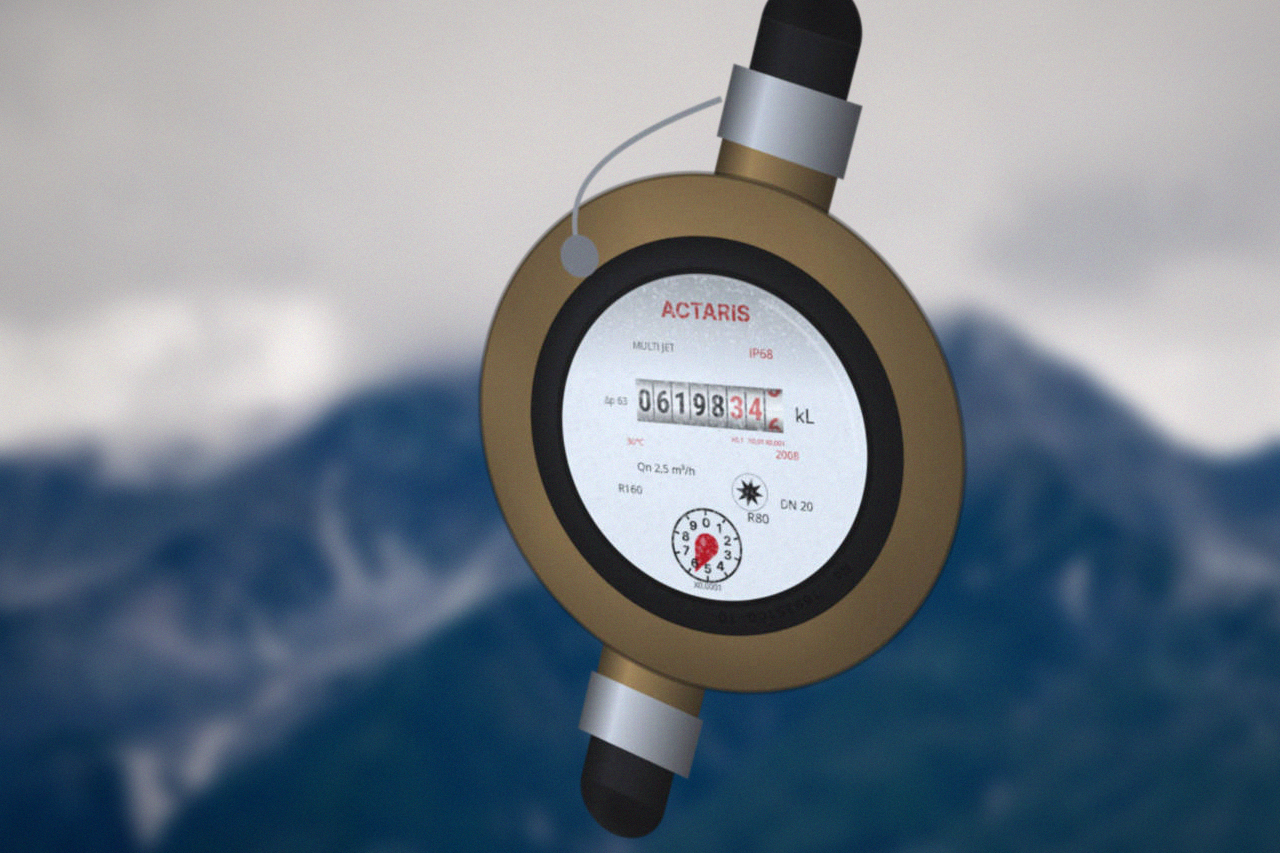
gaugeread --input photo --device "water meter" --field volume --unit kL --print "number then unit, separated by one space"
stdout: 6198.3455 kL
